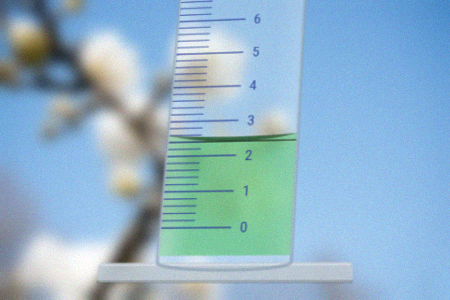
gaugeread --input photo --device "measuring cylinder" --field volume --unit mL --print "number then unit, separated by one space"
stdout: 2.4 mL
